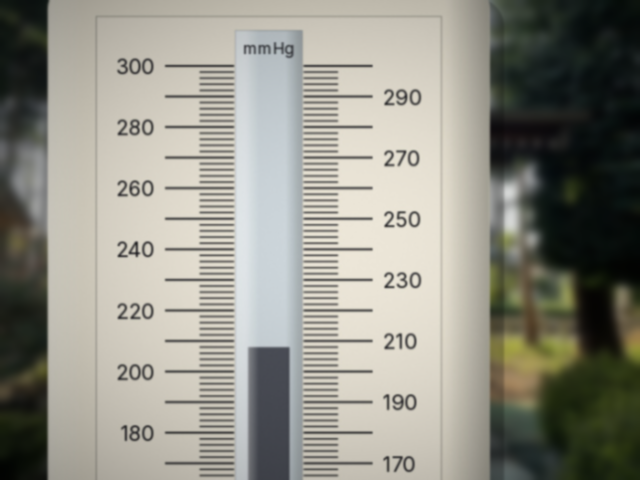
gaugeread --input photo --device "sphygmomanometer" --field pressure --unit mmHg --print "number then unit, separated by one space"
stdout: 208 mmHg
